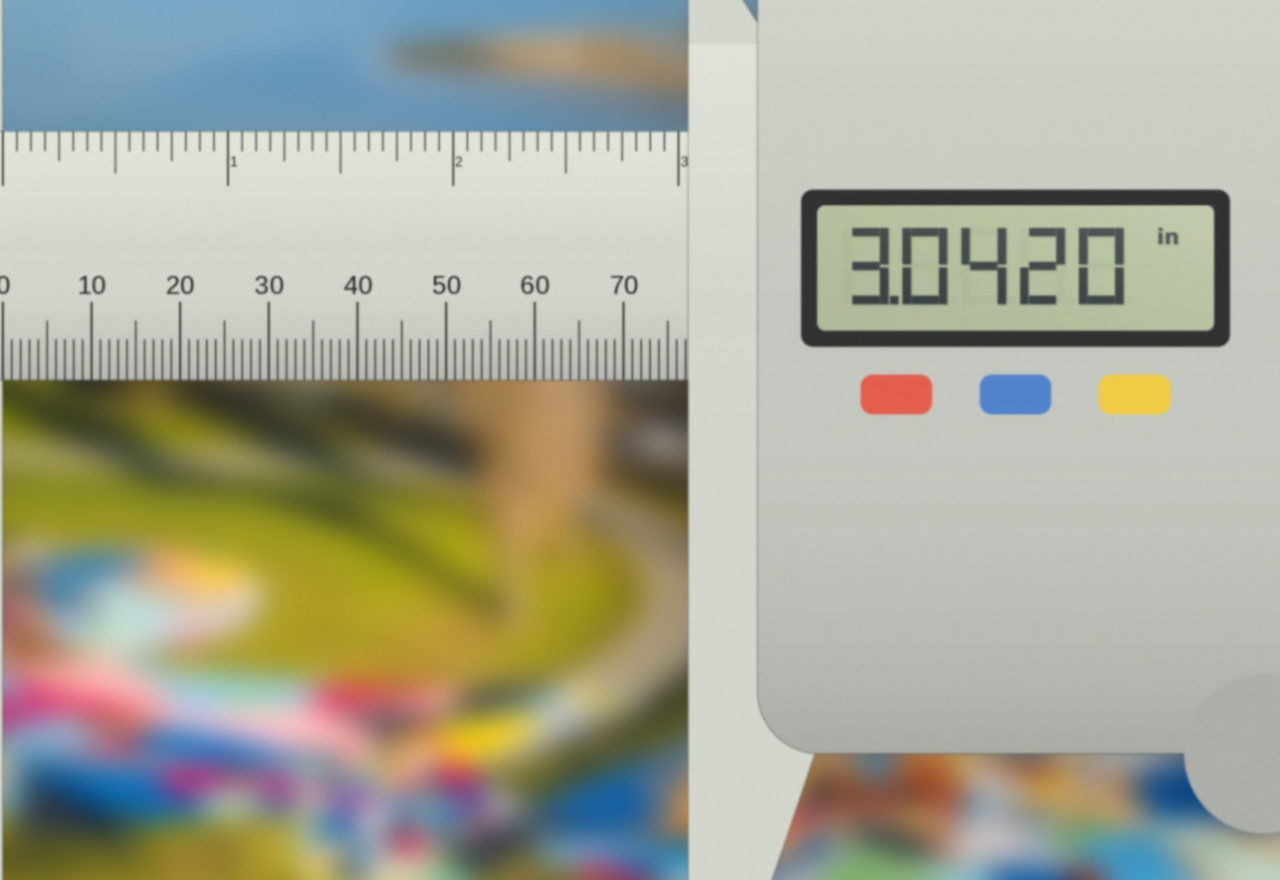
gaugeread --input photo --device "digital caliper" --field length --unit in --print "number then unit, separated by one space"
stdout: 3.0420 in
